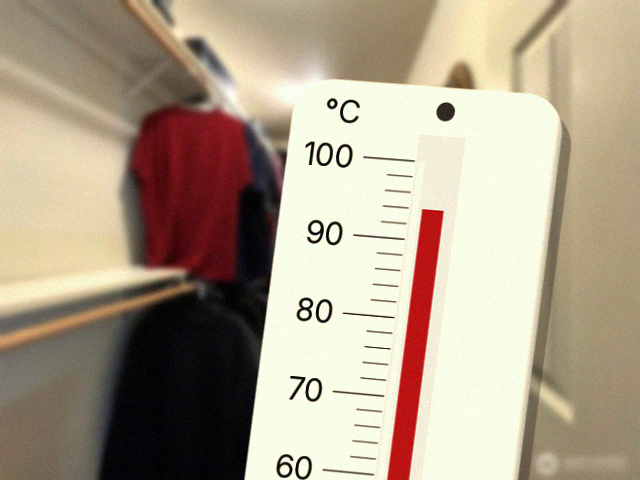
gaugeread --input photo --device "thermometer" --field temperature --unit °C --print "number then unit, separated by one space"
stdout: 94 °C
